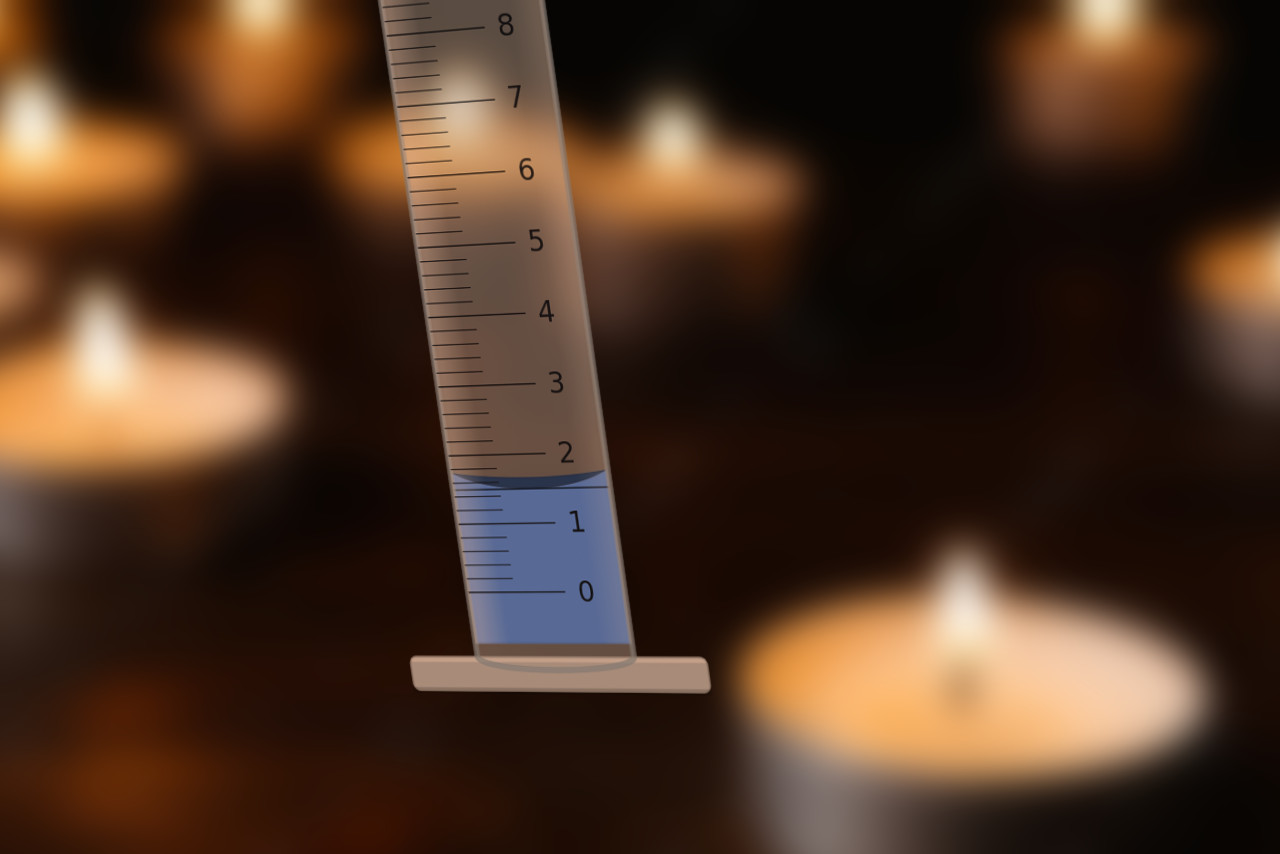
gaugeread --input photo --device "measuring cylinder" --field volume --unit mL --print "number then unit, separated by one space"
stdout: 1.5 mL
